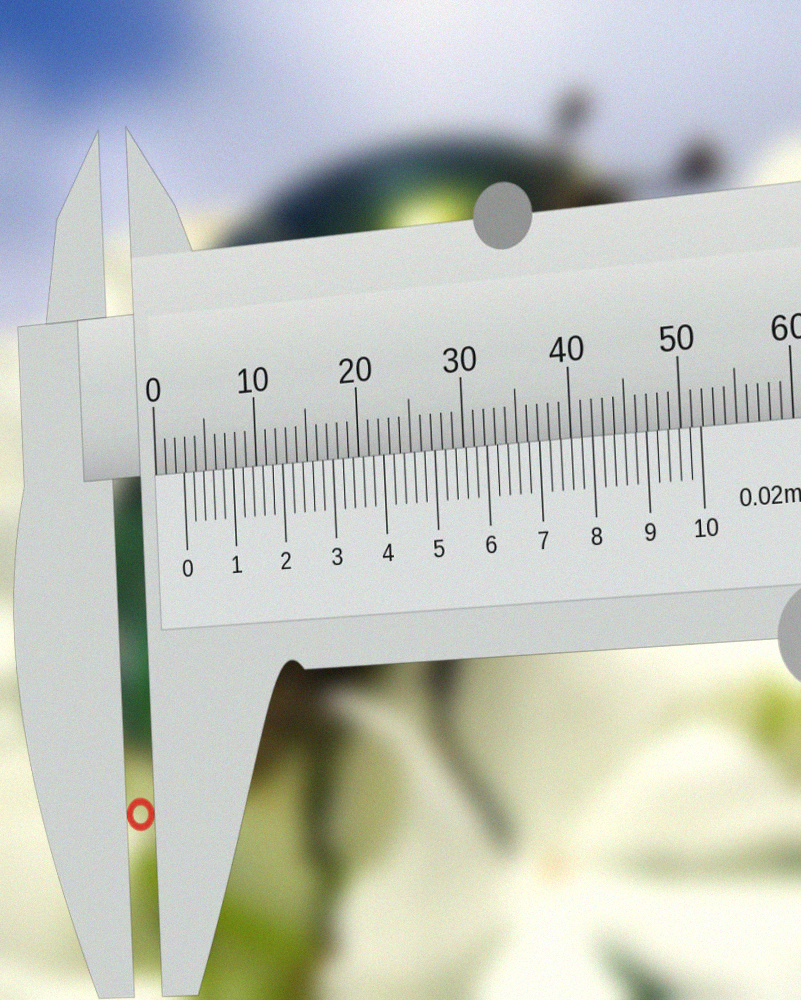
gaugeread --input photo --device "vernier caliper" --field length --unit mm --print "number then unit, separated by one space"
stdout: 2.8 mm
